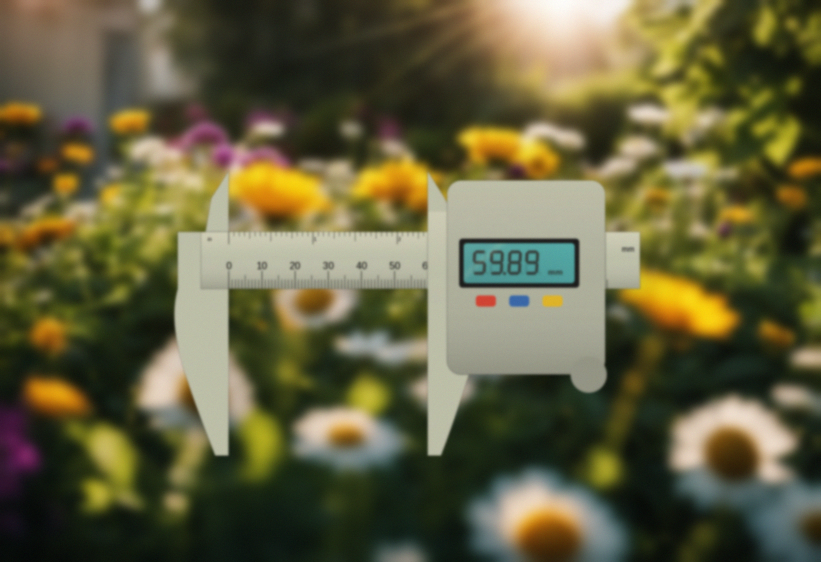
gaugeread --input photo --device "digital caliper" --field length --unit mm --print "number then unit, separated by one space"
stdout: 59.89 mm
